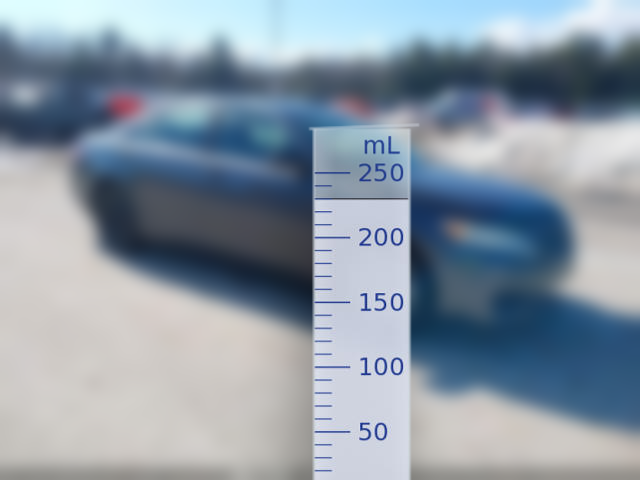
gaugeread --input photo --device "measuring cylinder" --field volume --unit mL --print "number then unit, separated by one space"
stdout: 230 mL
